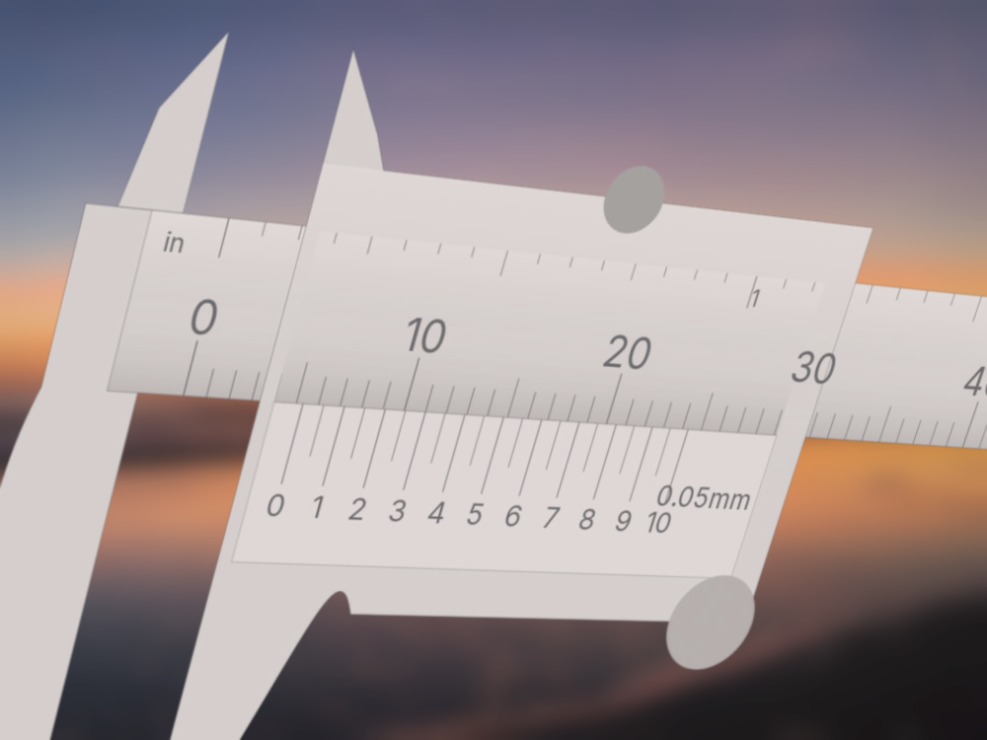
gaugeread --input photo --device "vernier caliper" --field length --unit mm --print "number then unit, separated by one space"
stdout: 5.3 mm
